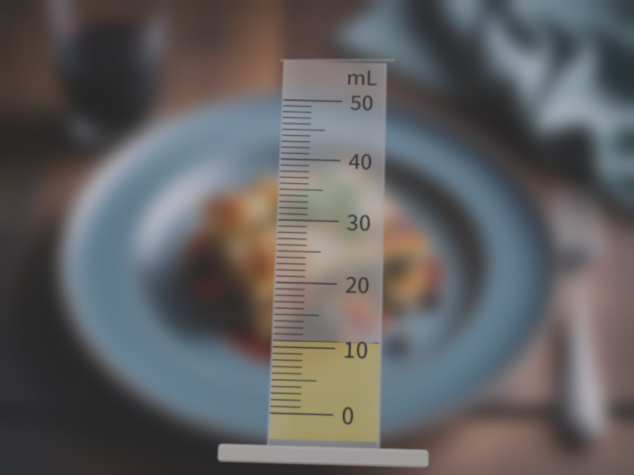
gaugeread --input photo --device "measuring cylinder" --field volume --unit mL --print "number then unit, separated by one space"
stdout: 11 mL
